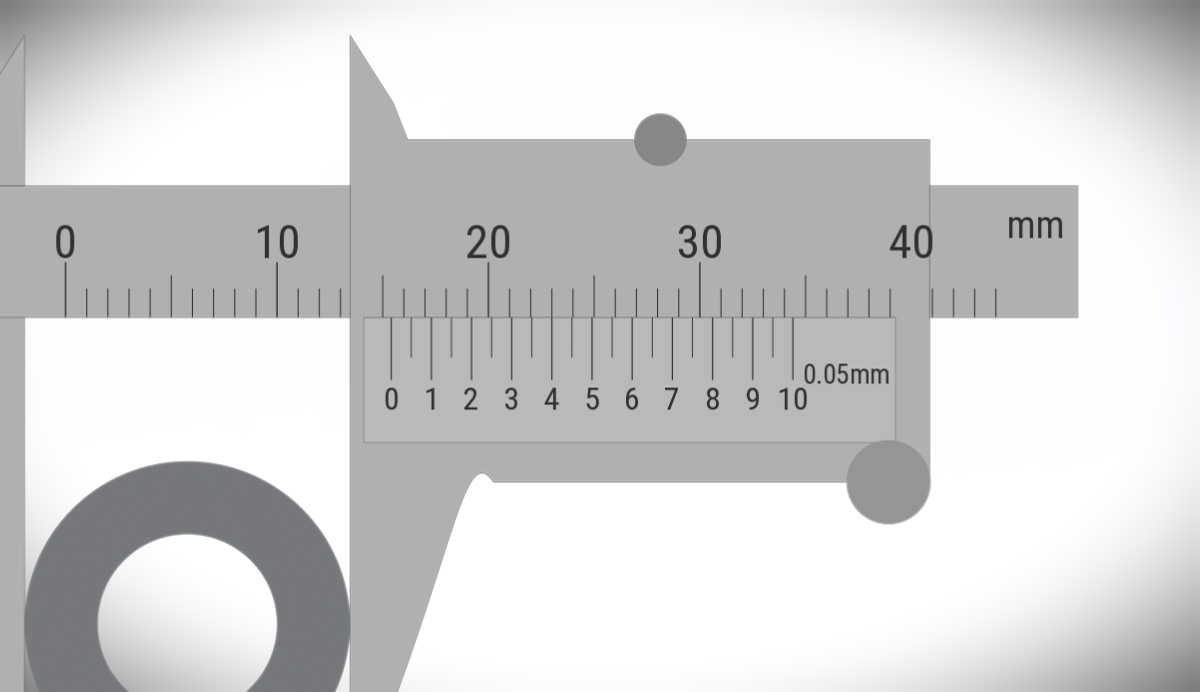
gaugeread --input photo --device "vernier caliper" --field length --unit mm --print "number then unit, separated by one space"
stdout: 15.4 mm
